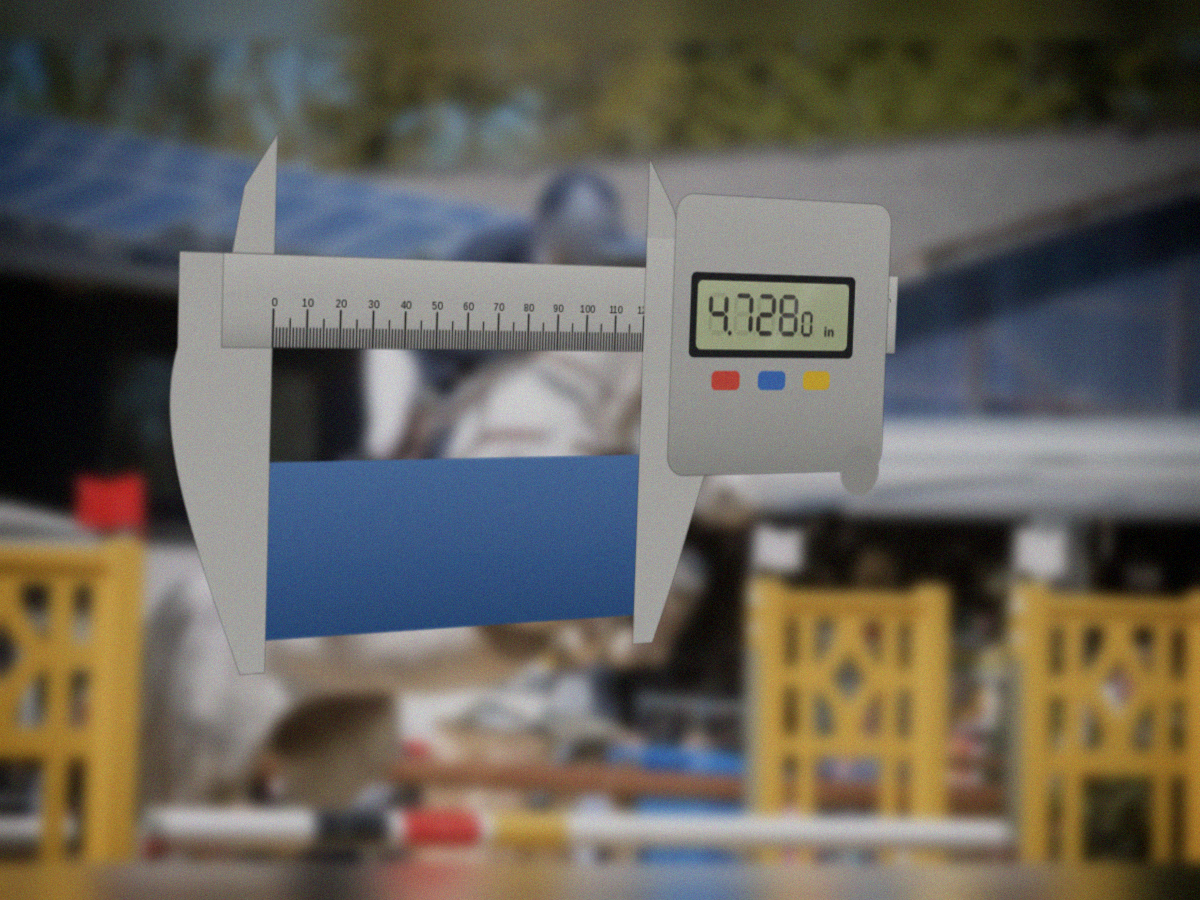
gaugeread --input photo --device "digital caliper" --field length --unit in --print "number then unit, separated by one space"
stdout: 4.7280 in
